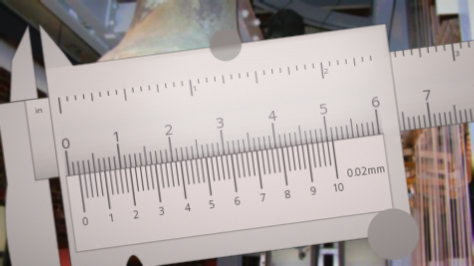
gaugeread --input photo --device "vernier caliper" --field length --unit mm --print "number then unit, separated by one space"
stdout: 2.0 mm
